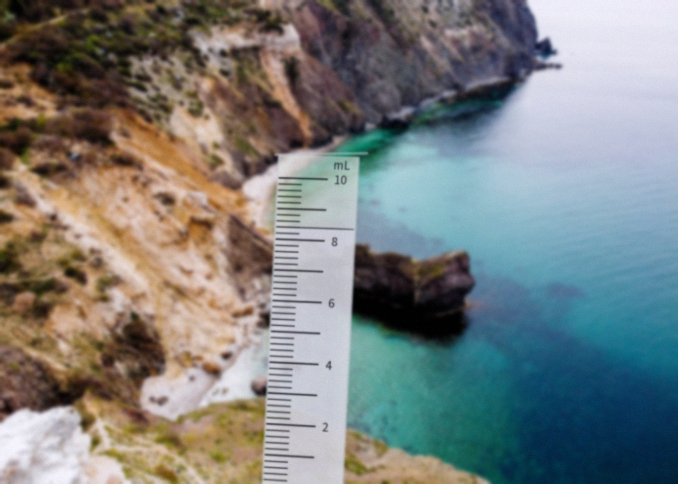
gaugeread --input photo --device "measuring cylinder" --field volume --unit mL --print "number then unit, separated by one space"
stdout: 8.4 mL
